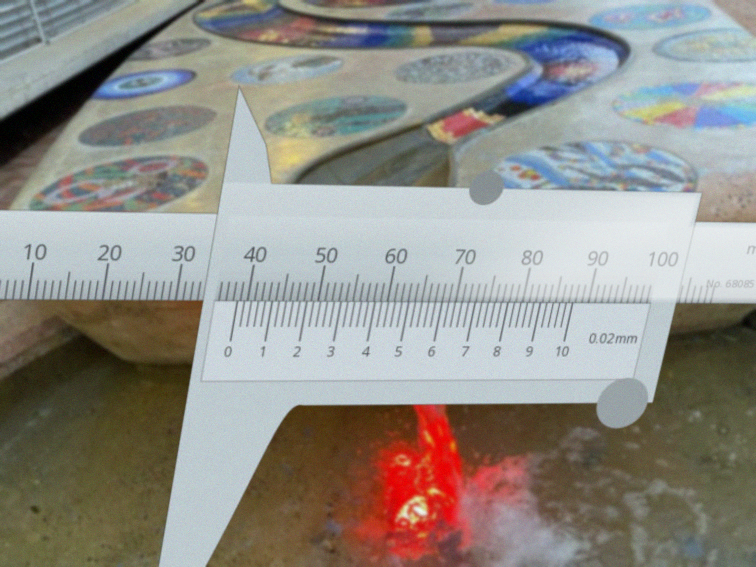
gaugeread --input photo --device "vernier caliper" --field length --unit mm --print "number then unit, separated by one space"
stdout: 38.6 mm
